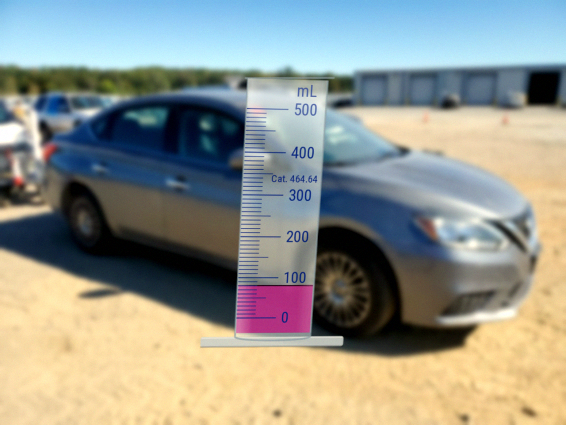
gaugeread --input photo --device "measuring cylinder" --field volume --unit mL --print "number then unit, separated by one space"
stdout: 80 mL
